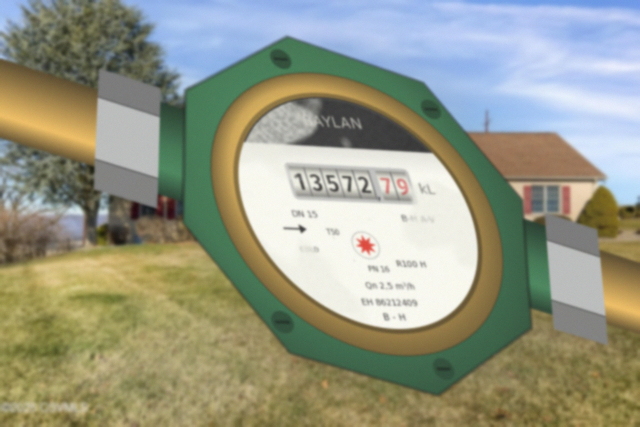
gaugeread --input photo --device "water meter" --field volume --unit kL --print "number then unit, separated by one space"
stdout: 13572.79 kL
